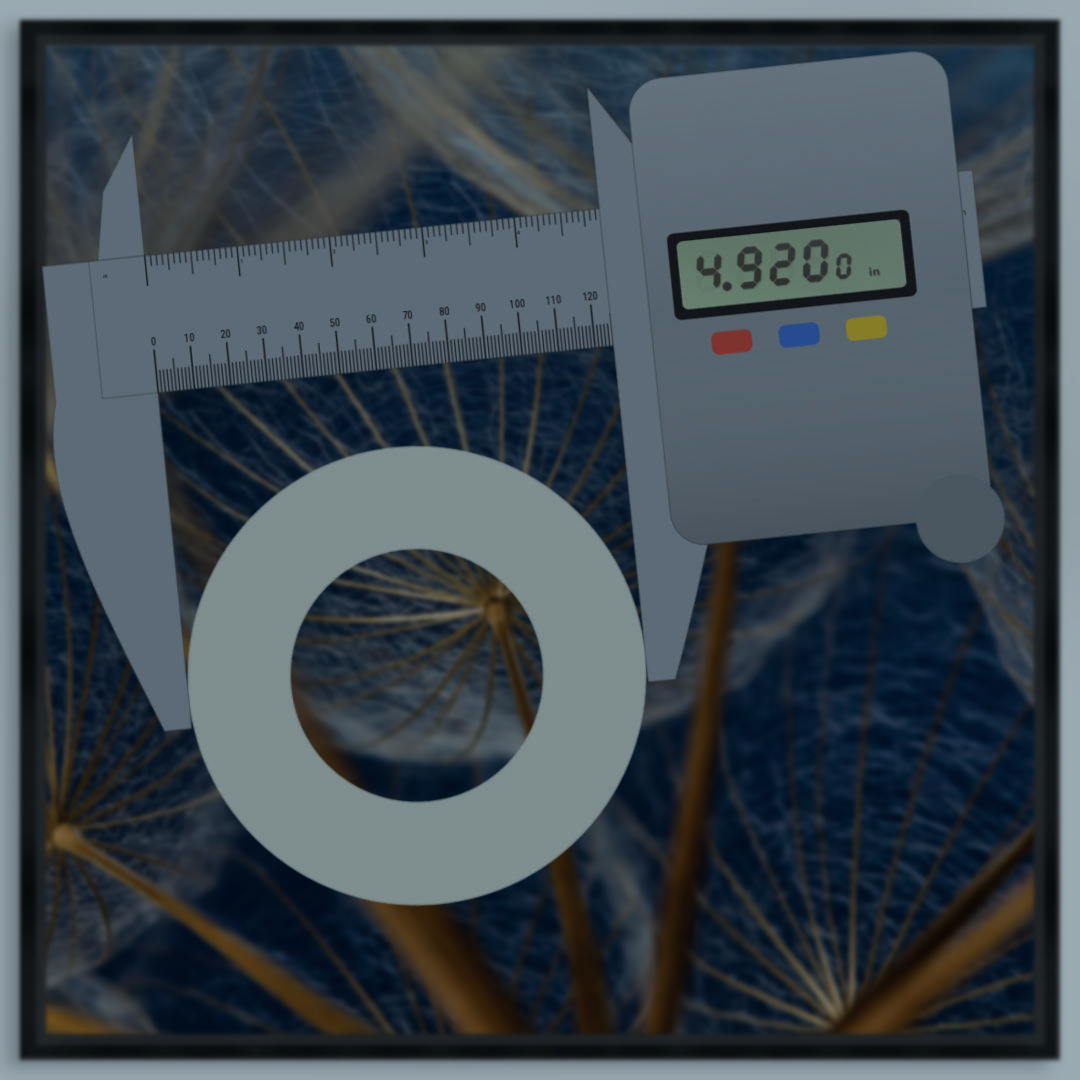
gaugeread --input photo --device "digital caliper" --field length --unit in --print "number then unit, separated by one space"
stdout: 4.9200 in
